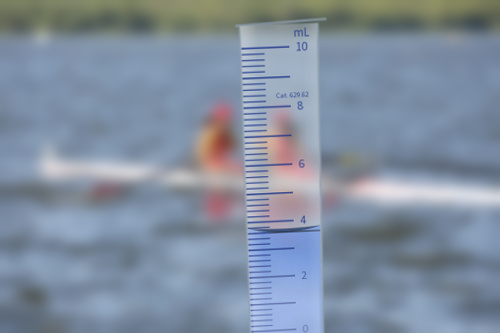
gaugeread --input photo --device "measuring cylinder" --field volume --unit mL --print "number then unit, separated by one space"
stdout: 3.6 mL
